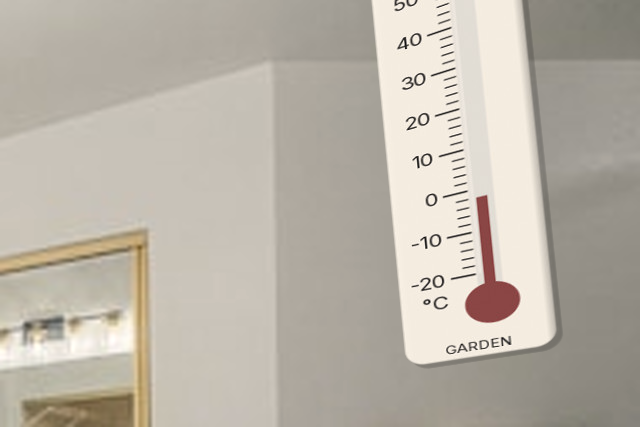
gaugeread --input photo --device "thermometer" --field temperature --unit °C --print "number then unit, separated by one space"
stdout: -2 °C
